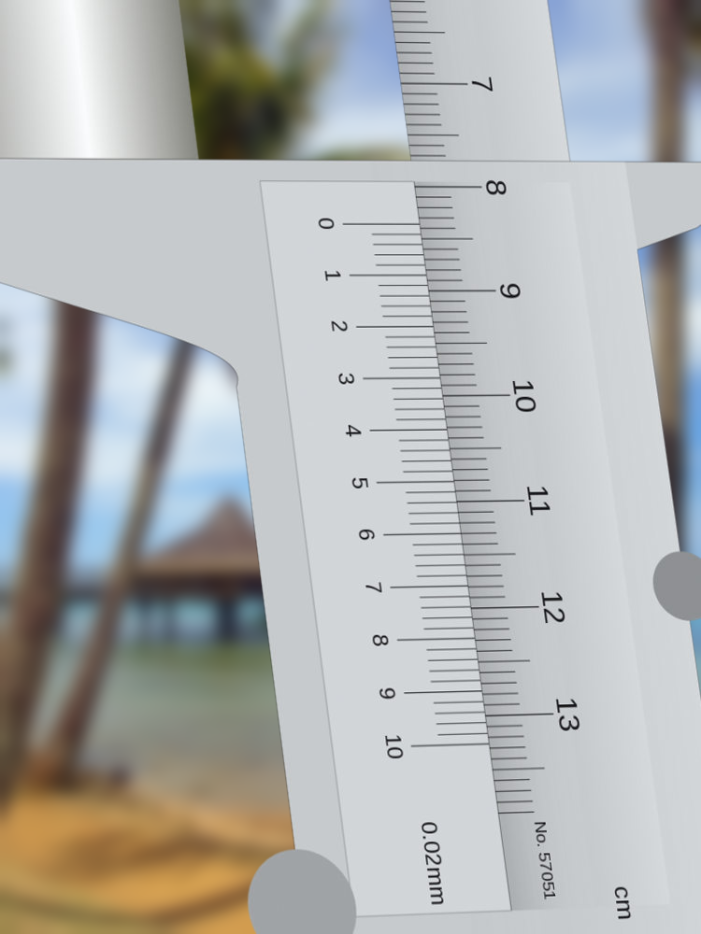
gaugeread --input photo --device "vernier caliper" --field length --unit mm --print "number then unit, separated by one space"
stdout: 83.6 mm
